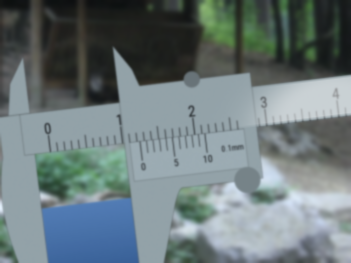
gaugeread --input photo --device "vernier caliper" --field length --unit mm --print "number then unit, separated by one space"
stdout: 12.4 mm
